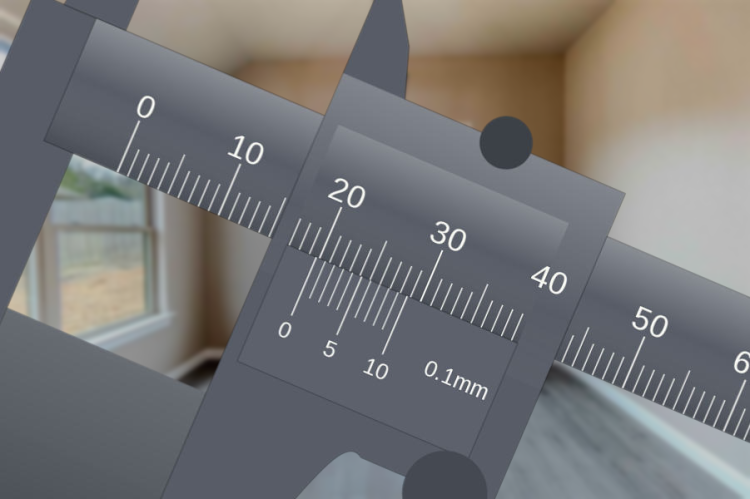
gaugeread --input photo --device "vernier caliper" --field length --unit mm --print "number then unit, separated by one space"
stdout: 19.7 mm
